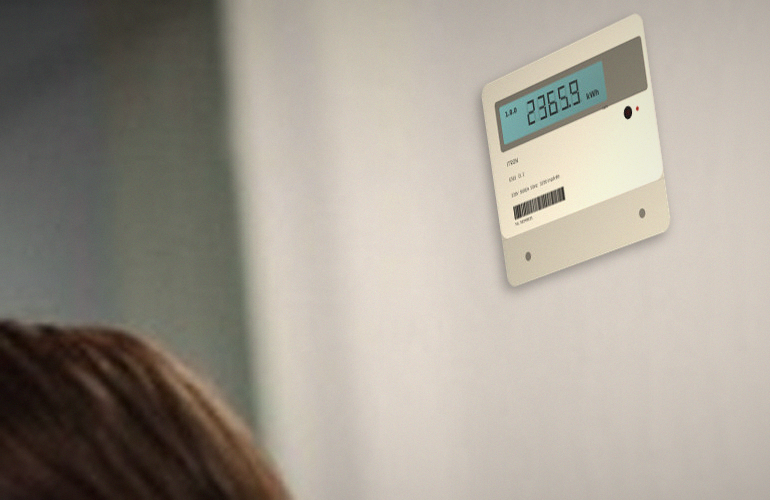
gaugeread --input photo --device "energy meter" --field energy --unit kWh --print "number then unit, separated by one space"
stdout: 2365.9 kWh
